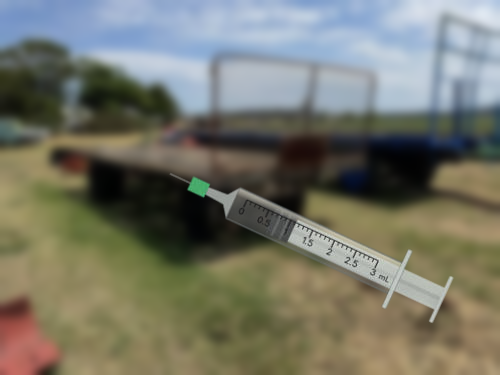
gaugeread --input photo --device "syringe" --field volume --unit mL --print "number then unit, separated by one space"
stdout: 0.6 mL
